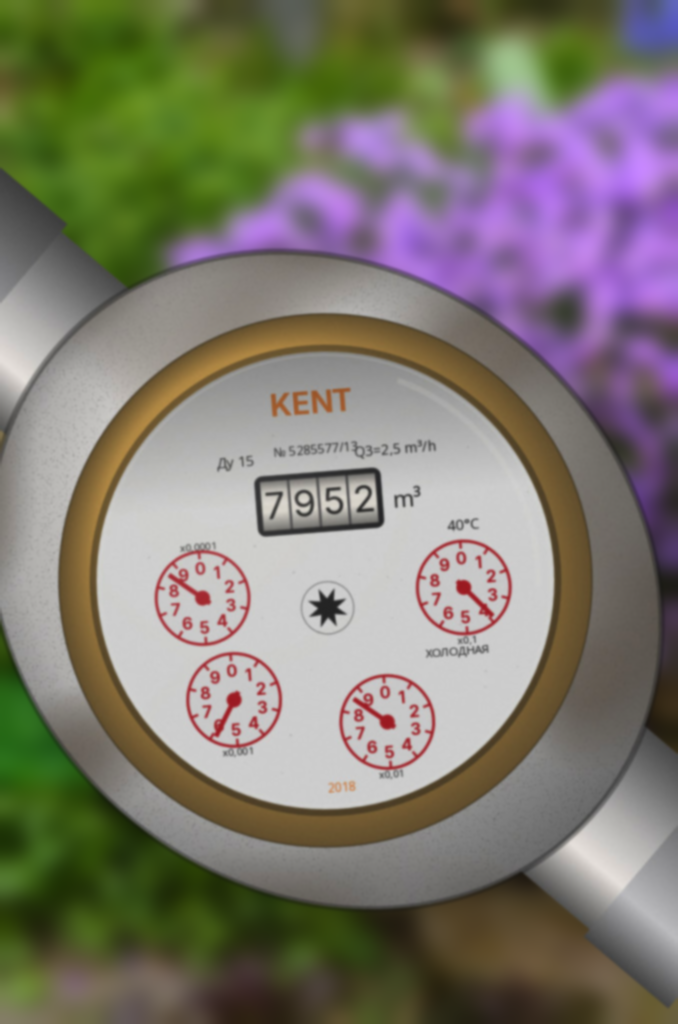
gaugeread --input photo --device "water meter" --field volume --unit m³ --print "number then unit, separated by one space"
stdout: 7952.3858 m³
